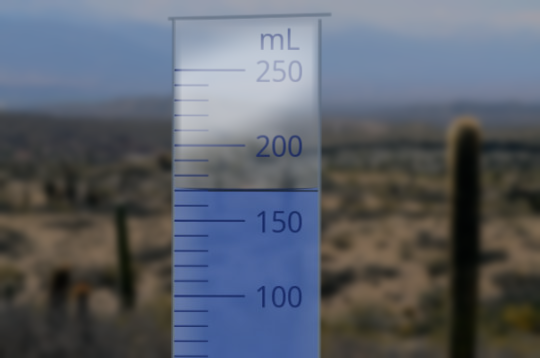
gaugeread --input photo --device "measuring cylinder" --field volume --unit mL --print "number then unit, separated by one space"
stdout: 170 mL
